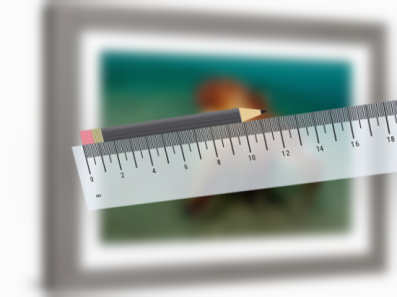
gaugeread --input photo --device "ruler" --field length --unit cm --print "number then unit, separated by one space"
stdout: 11.5 cm
